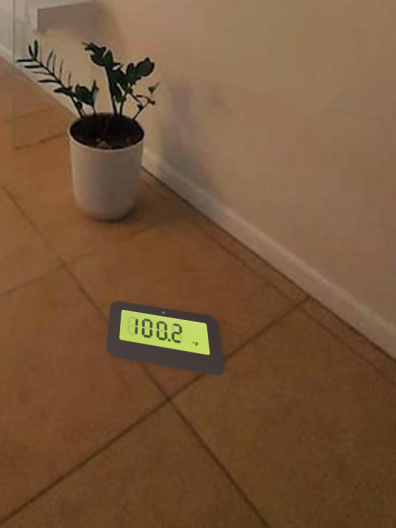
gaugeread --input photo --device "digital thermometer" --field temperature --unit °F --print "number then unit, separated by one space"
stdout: 100.2 °F
